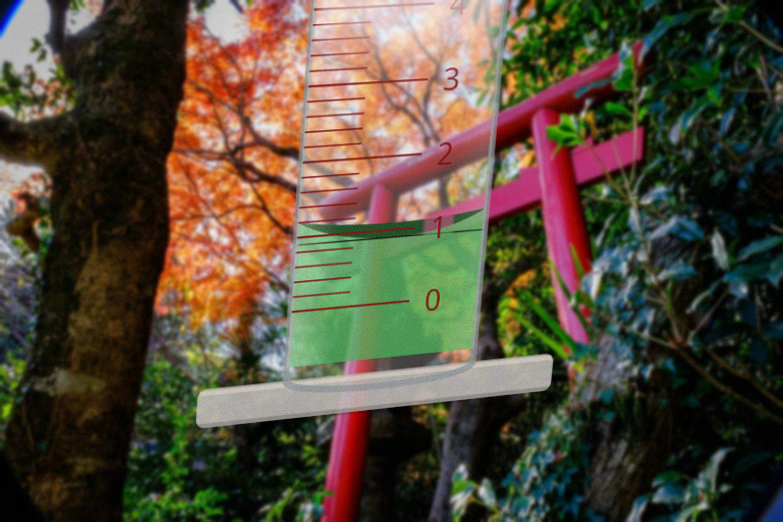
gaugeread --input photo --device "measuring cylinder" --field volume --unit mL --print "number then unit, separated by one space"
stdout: 0.9 mL
